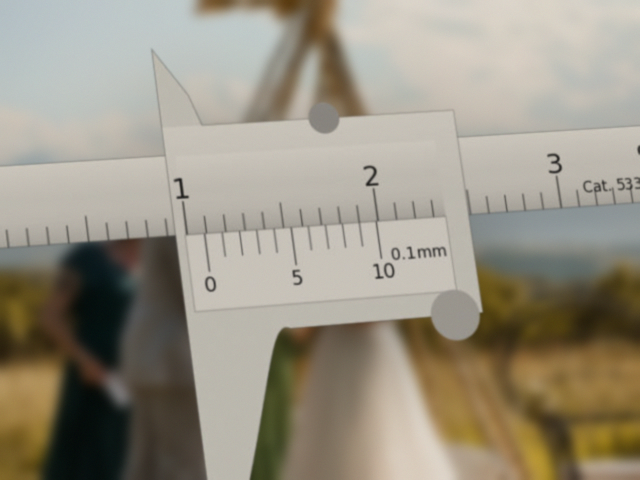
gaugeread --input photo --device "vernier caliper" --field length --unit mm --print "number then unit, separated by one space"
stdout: 10.9 mm
